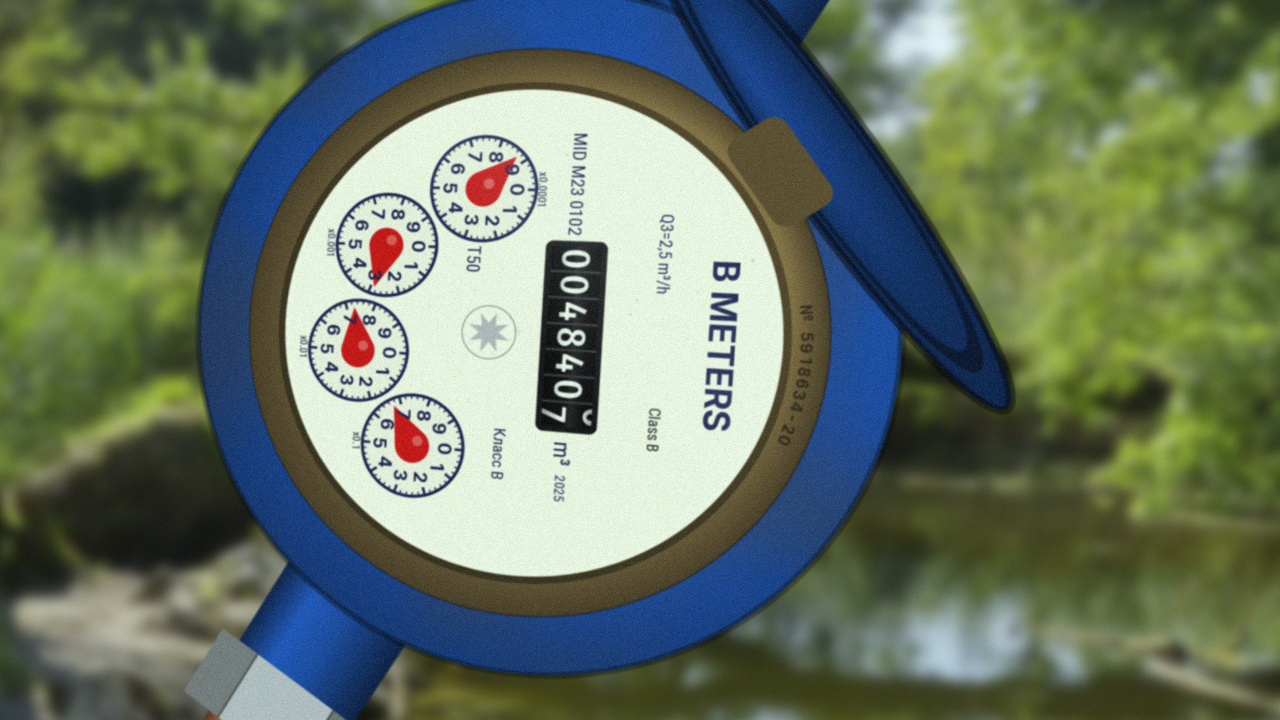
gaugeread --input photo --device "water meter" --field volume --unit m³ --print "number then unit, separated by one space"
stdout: 48406.6728 m³
